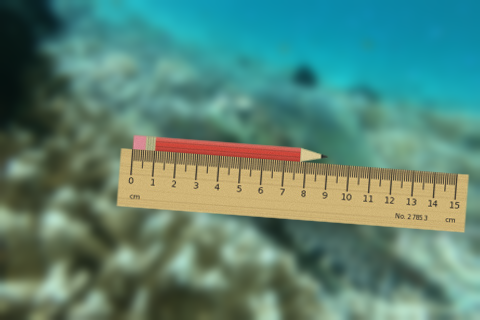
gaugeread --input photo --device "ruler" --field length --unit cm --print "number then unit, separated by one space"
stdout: 9 cm
